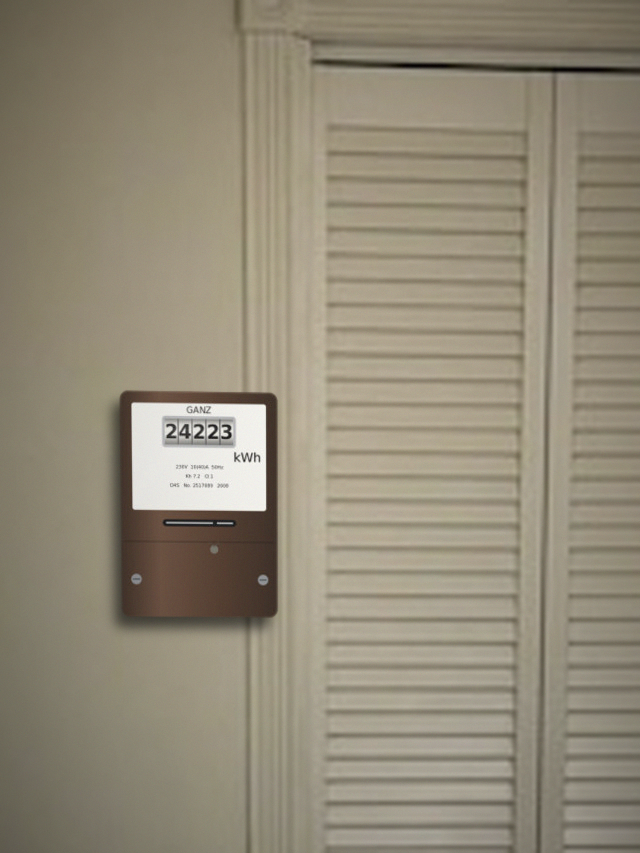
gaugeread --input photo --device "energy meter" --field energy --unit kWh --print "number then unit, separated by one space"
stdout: 24223 kWh
